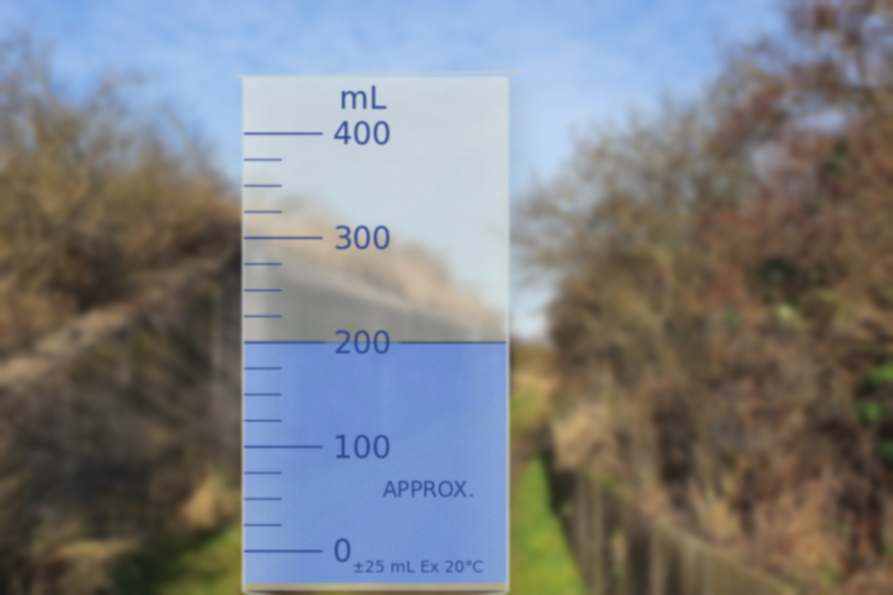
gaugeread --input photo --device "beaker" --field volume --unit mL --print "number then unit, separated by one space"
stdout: 200 mL
